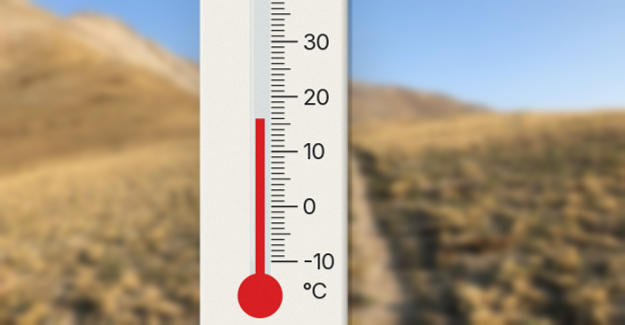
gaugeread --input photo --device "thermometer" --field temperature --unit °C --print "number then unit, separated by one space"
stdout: 16 °C
